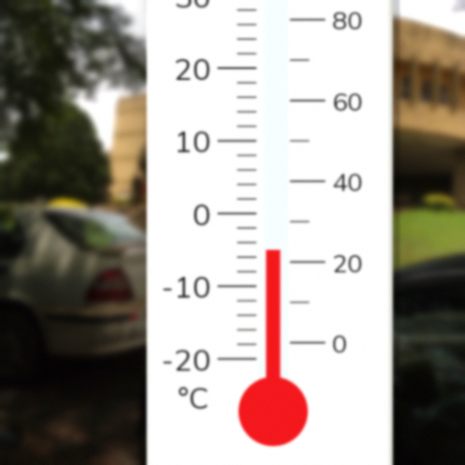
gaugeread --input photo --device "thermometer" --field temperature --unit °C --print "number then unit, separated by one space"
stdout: -5 °C
